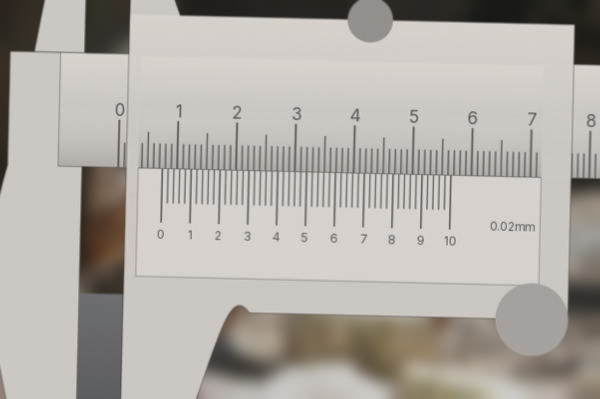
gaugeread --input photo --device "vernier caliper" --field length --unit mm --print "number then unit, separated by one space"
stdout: 7.5 mm
